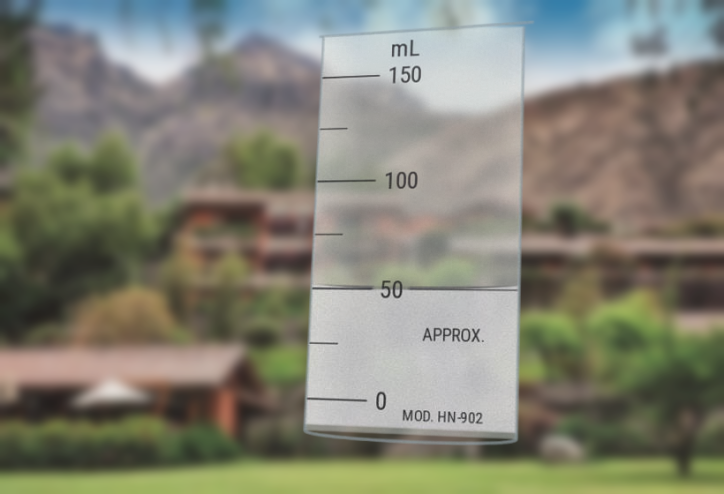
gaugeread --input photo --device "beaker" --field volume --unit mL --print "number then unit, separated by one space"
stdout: 50 mL
